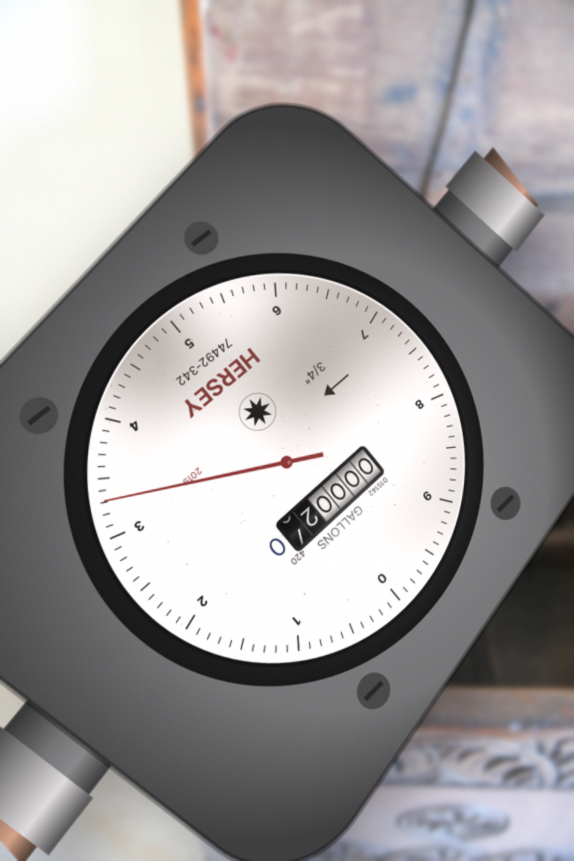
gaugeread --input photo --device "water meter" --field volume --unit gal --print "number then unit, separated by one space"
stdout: 273.3 gal
